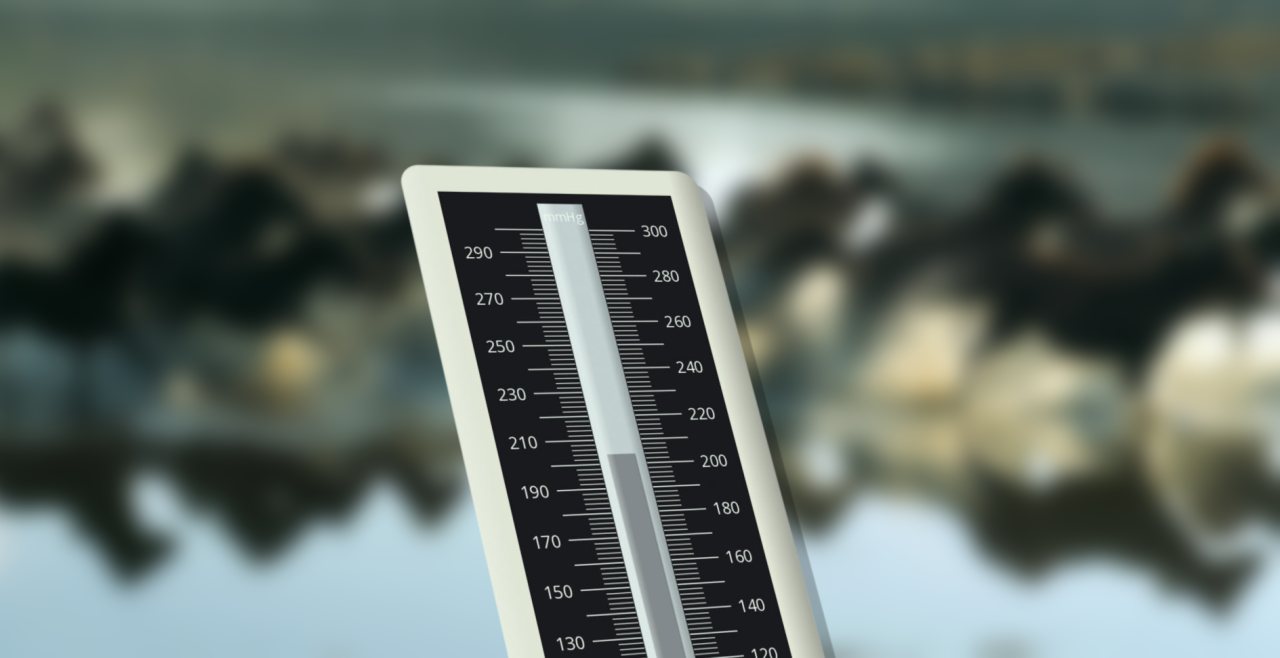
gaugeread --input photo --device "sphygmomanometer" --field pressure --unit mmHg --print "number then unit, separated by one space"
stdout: 204 mmHg
